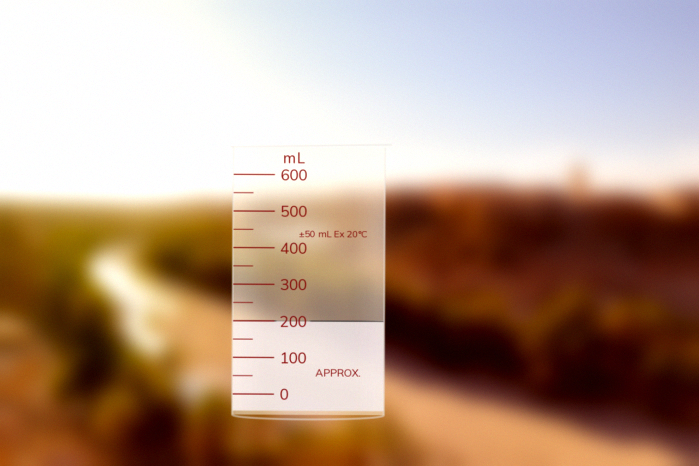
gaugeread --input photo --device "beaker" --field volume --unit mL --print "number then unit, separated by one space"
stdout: 200 mL
